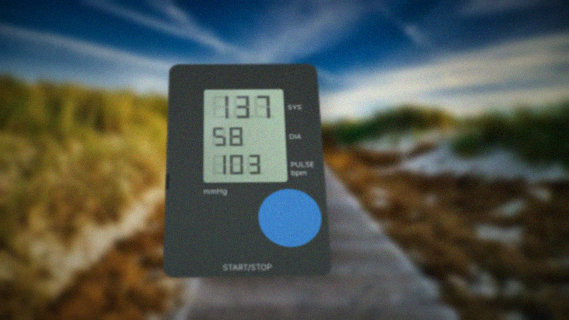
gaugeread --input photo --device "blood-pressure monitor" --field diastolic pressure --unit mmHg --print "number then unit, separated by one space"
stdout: 58 mmHg
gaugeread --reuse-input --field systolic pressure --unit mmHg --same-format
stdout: 137 mmHg
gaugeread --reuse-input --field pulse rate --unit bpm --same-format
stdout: 103 bpm
